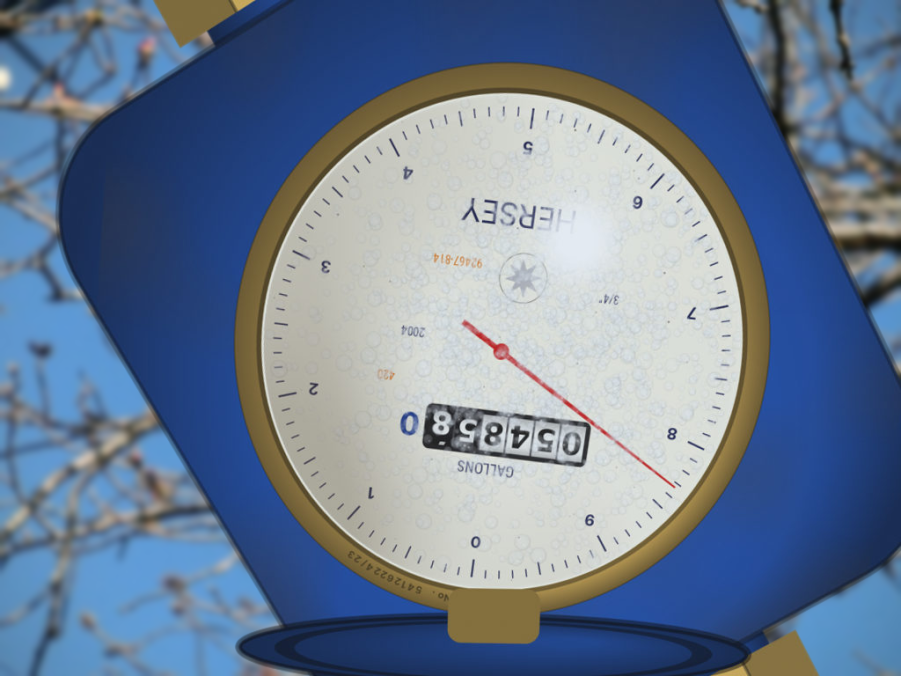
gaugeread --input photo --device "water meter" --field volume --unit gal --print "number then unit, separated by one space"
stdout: 548578.3 gal
